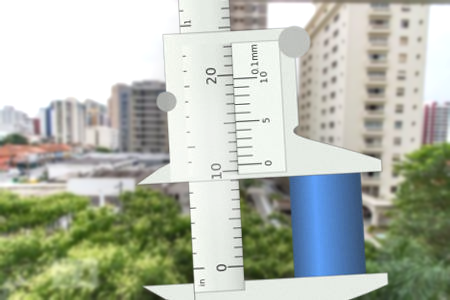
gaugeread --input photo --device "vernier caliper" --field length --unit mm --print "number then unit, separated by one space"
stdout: 10.6 mm
